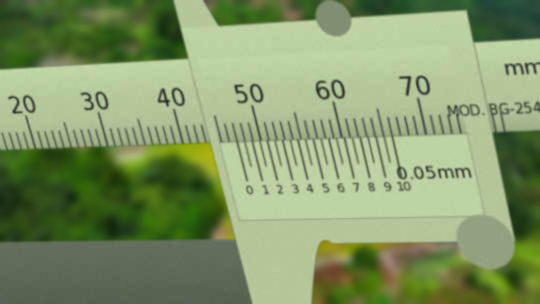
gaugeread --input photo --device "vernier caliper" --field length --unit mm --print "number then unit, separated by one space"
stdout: 47.0 mm
